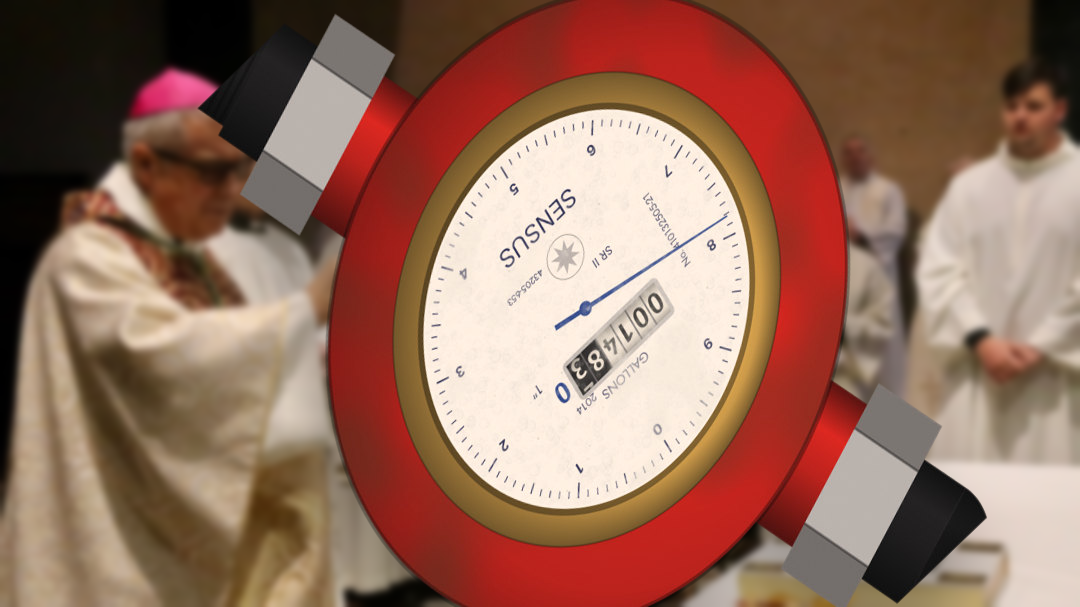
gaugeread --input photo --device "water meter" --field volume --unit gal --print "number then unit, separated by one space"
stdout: 14827.8 gal
